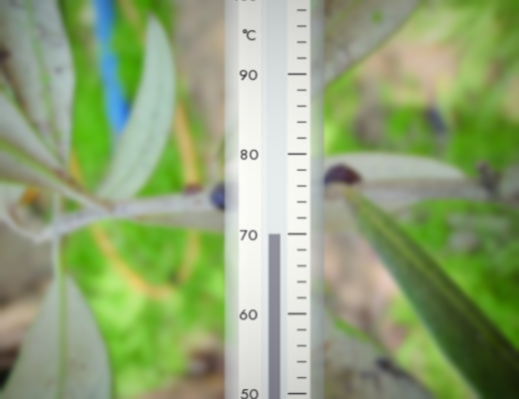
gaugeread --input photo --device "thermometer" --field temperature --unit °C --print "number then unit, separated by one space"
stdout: 70 °C
